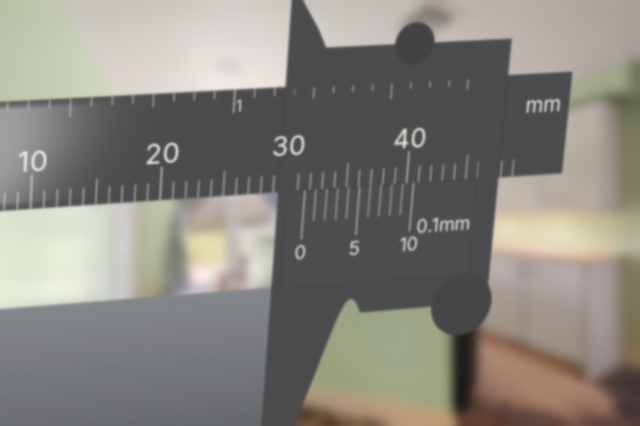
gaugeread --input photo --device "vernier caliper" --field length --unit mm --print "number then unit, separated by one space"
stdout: 31.6 mm
